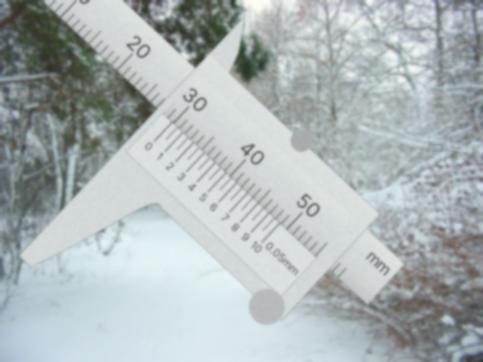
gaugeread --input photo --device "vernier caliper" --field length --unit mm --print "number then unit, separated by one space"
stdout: 29.8 mm
